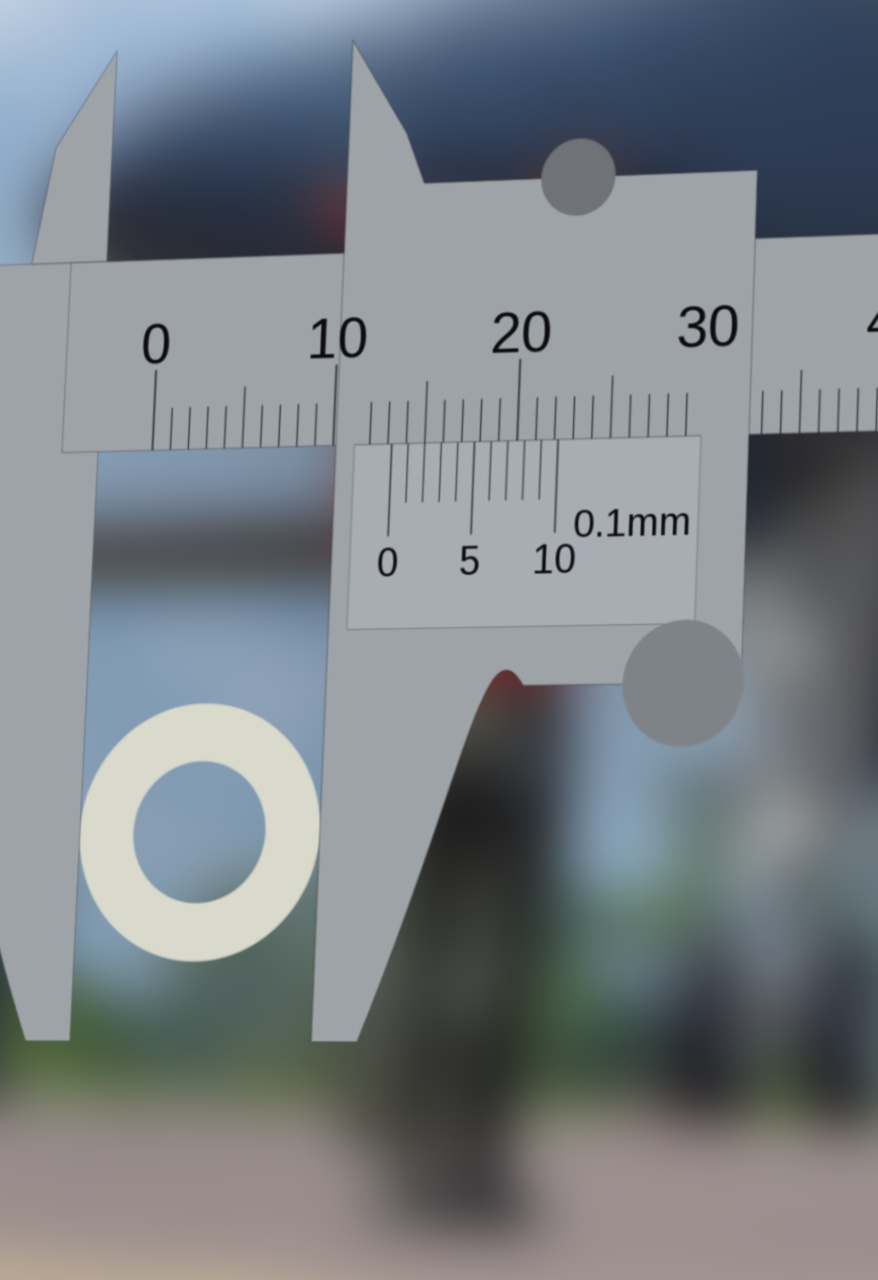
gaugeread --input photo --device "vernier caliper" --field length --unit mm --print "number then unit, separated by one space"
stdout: 13.2 mm
